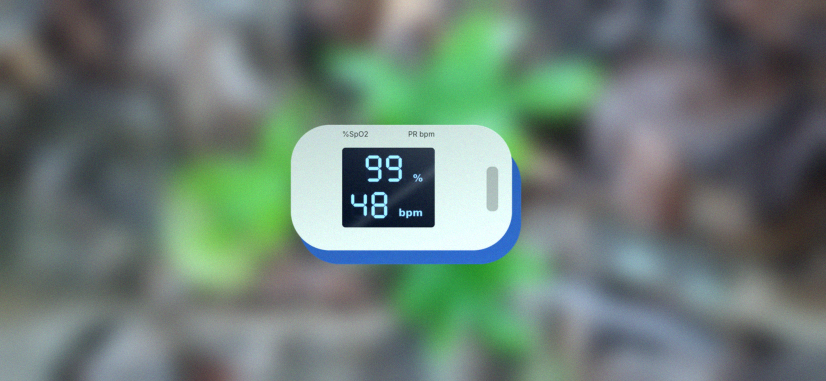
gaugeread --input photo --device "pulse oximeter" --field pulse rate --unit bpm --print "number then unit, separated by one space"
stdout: 48 bpm
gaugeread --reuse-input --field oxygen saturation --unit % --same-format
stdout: 99 %
